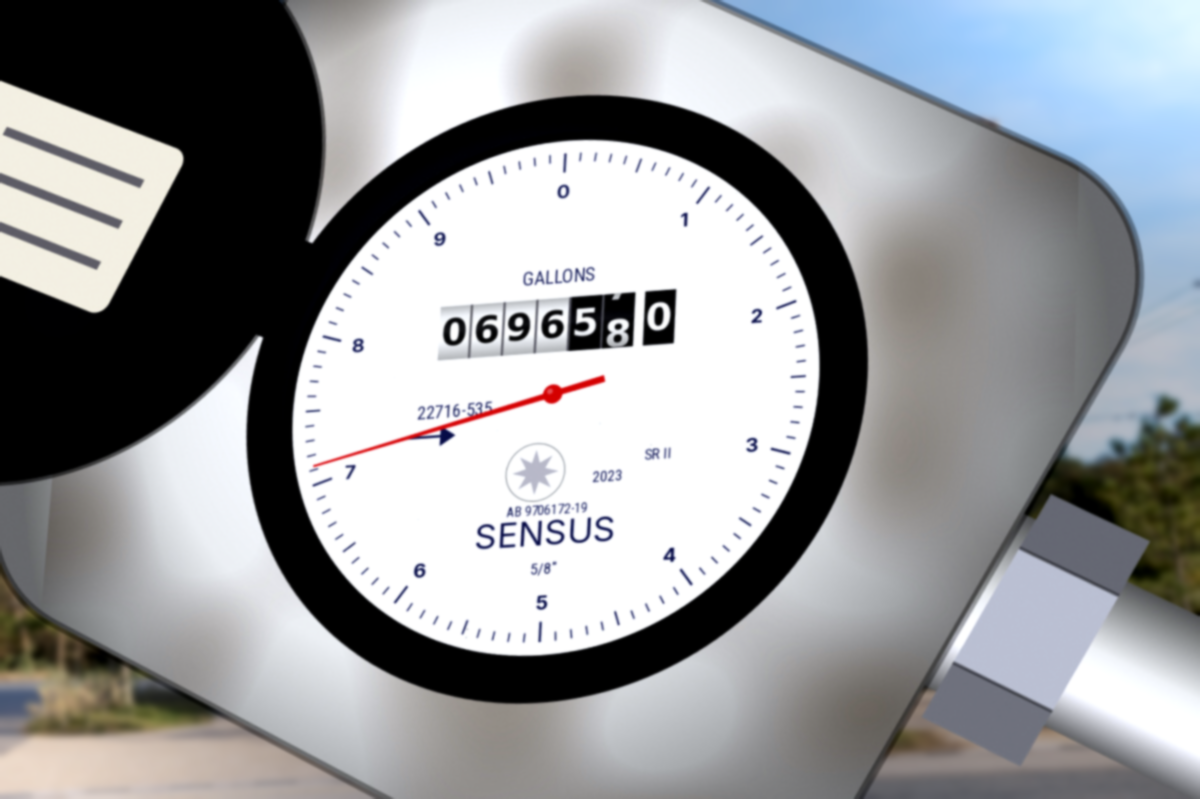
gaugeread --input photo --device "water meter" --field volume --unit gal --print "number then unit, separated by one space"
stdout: 696577.1 gal
